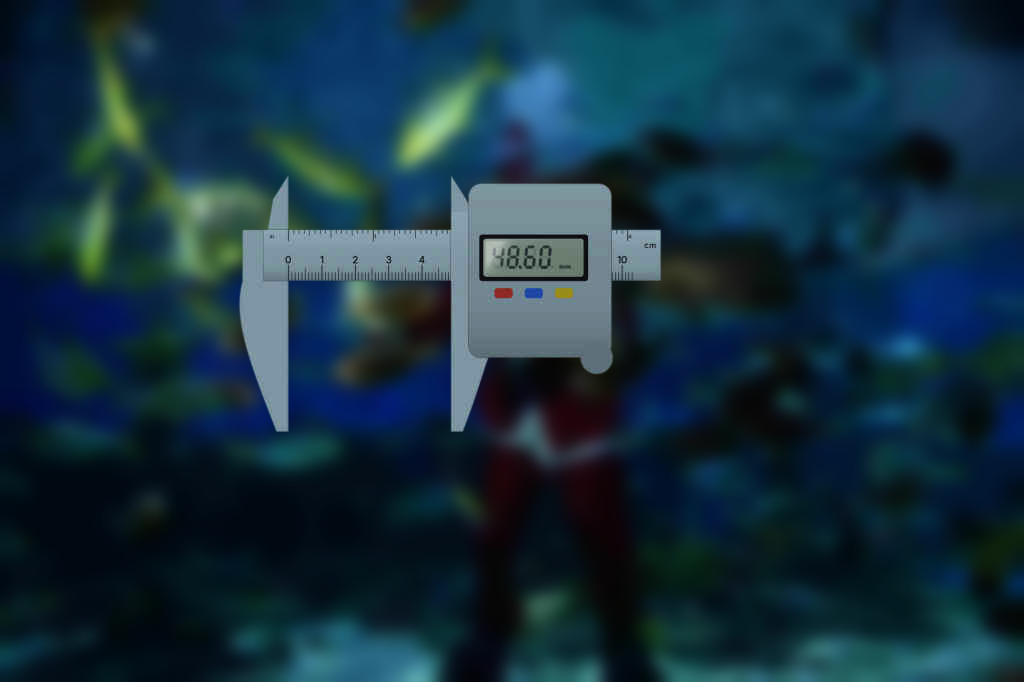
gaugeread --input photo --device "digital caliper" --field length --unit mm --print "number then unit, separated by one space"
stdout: 48.60 mm
